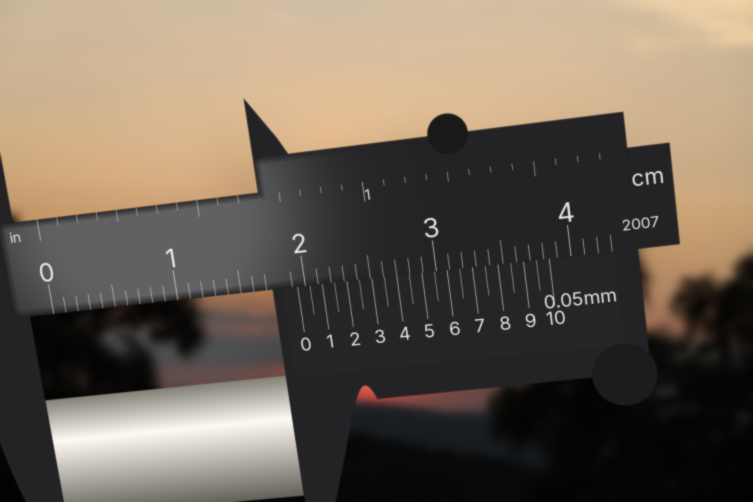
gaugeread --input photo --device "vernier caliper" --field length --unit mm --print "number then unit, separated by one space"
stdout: 19.4 mm
